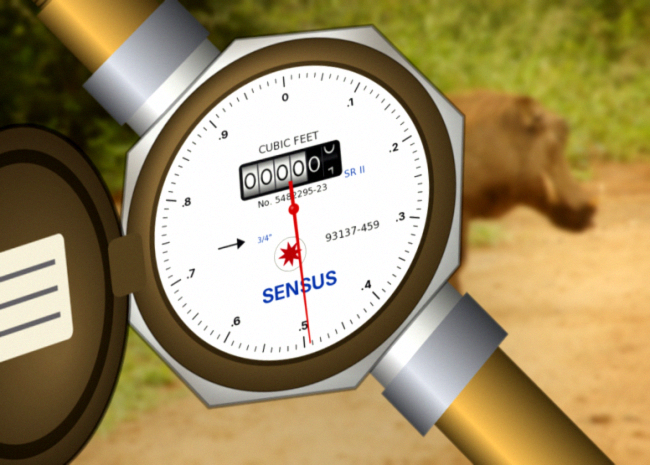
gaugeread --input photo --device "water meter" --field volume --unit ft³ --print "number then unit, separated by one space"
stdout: 0.49 ft³
